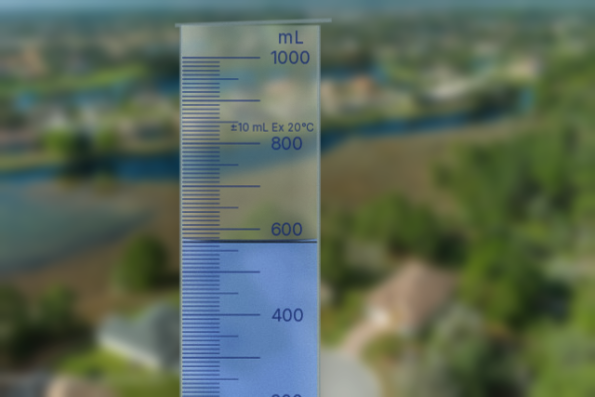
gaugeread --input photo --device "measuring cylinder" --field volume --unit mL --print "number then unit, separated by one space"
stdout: 570 mL
